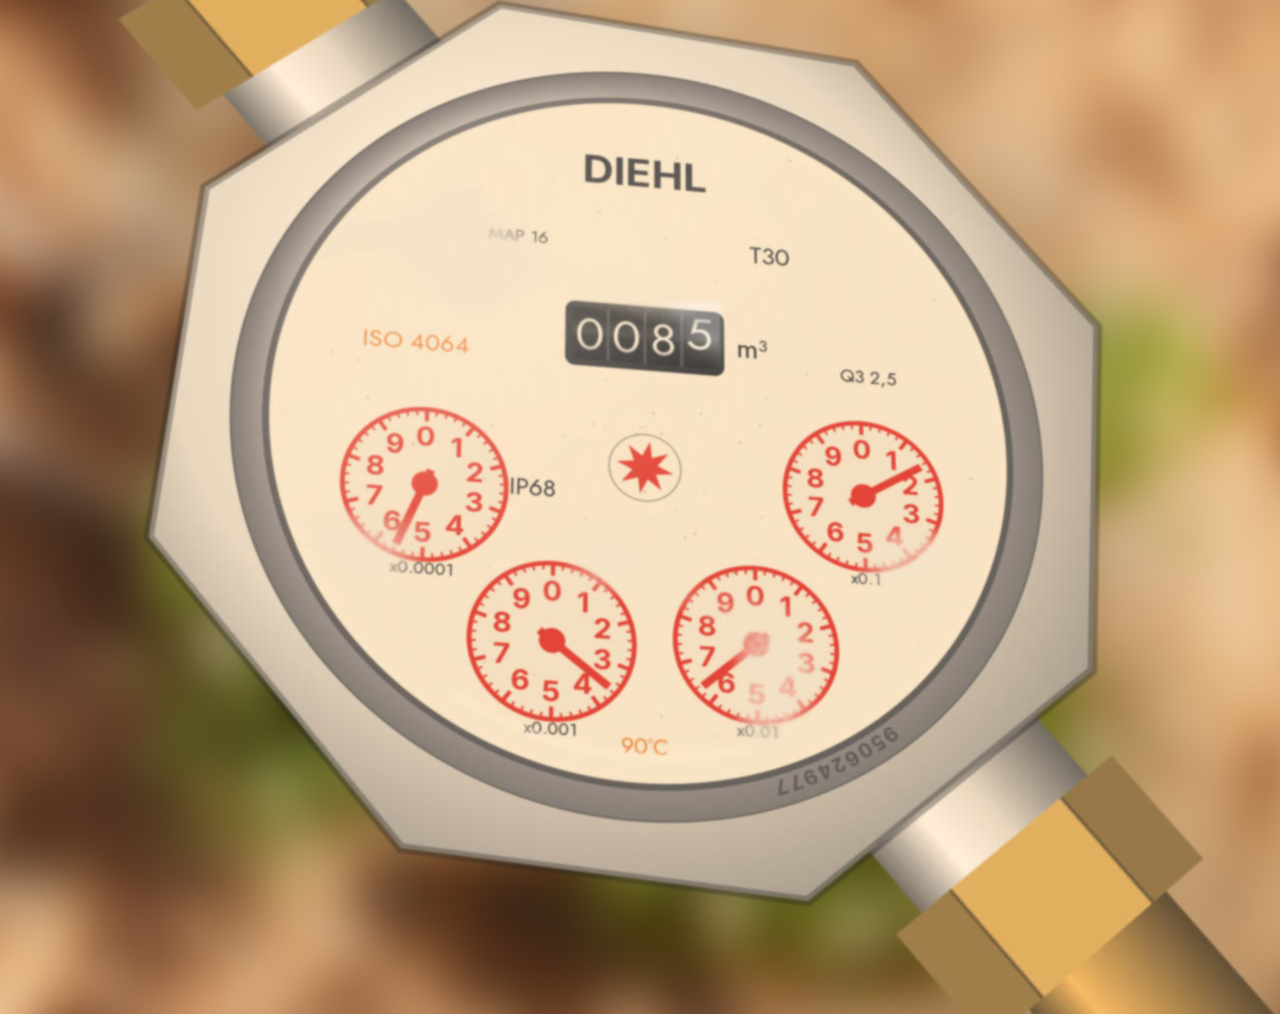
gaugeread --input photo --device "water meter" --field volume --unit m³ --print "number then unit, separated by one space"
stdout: 85.1635 m³
